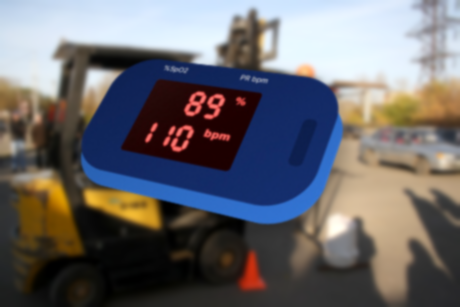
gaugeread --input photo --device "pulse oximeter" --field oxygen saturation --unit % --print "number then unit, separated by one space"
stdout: 89 %
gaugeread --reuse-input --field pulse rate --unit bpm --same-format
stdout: 110 bpm
